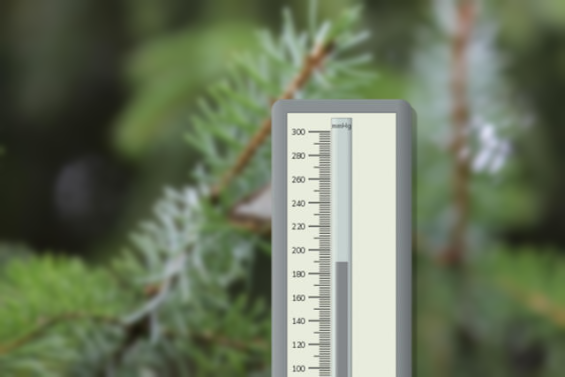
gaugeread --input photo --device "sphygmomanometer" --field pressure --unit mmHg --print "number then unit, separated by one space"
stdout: 190 mmHg
